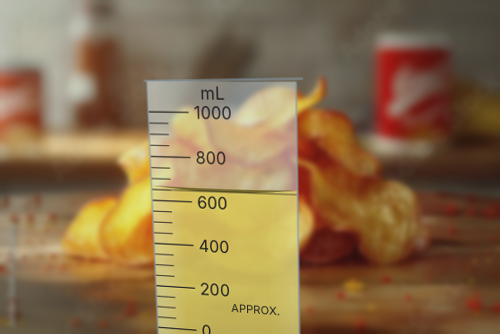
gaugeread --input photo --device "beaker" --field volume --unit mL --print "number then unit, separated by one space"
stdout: 650 mL
